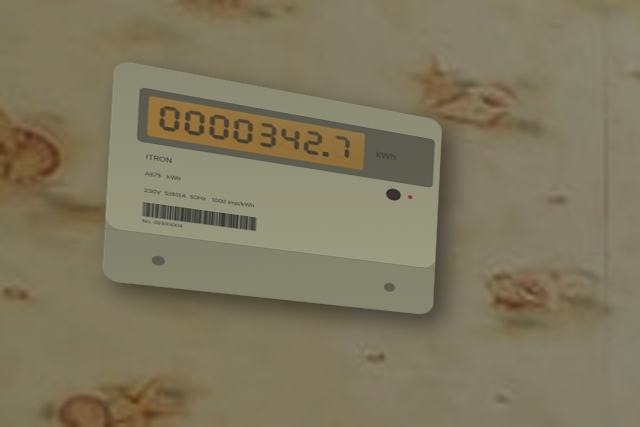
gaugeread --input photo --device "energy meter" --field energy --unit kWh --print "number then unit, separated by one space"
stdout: 342.7 kWh
